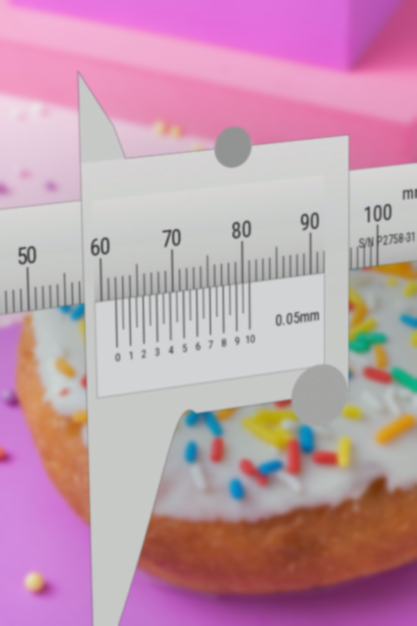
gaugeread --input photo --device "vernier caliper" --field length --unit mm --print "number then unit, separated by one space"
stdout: 62.0 mm
